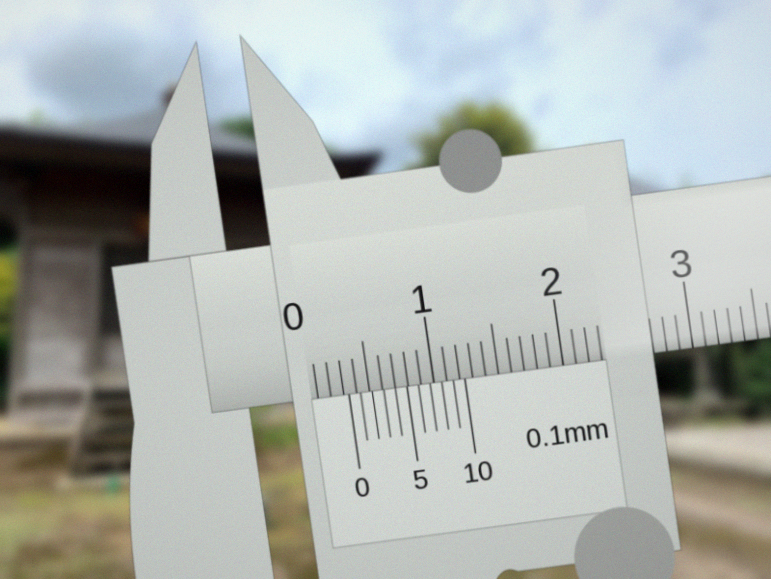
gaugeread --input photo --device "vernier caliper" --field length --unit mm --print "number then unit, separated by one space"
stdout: 3.4 mm
